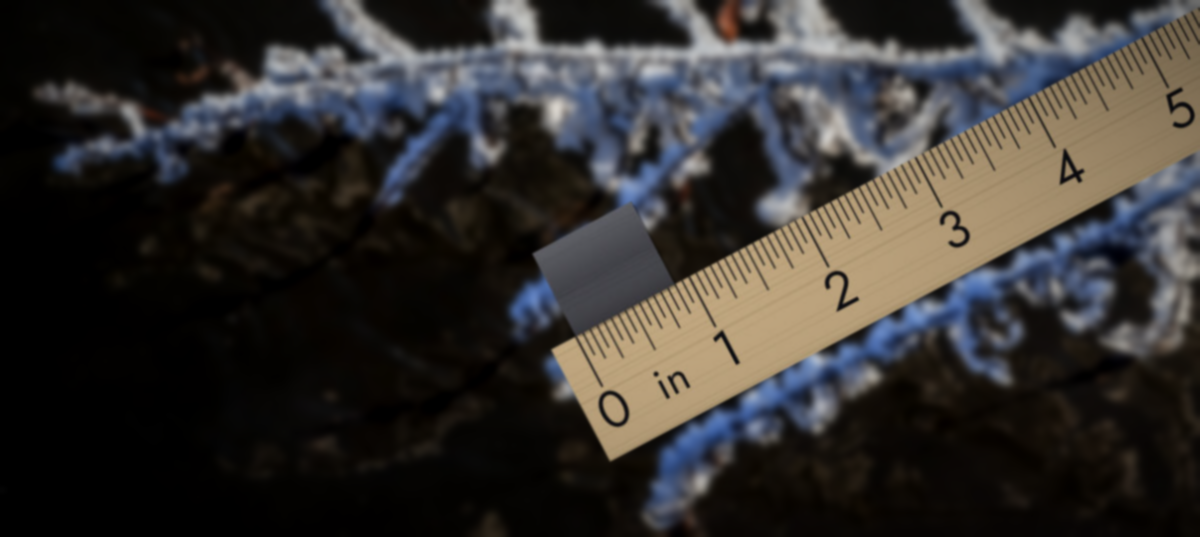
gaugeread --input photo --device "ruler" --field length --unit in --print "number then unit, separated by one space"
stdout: 0.875 in
